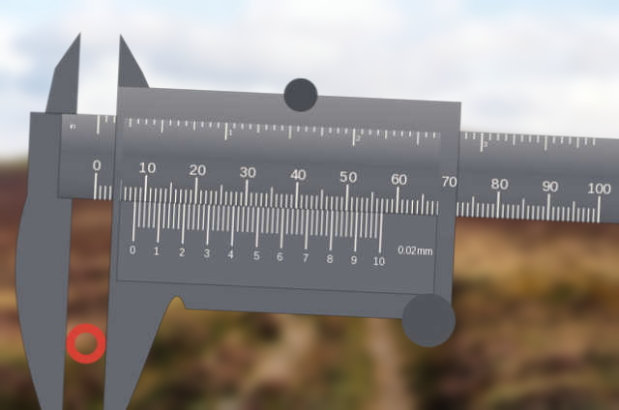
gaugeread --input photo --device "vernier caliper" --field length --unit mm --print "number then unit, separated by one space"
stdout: 8.0 mm
